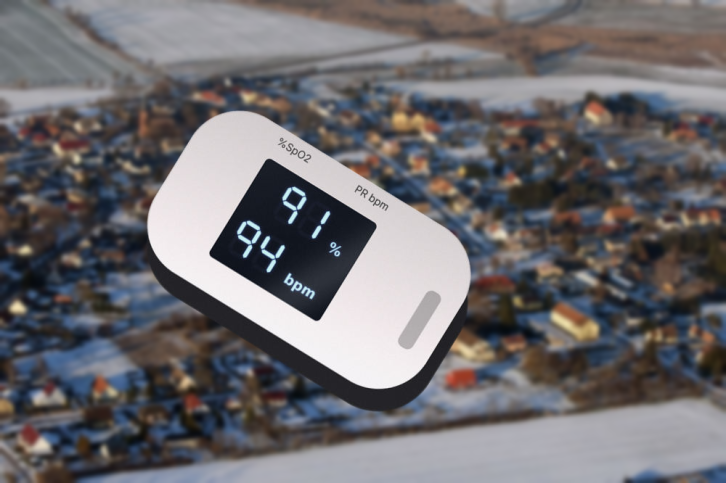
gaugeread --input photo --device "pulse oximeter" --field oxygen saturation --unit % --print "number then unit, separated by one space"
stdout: 91 %
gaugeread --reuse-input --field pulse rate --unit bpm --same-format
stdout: 94 bpm
